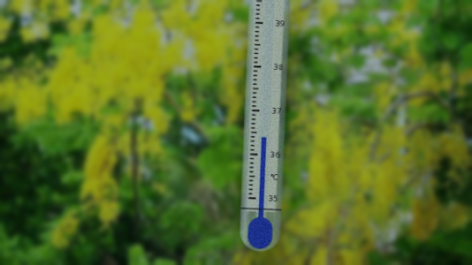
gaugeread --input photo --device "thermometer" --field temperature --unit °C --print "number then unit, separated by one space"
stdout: 36.4 °C
